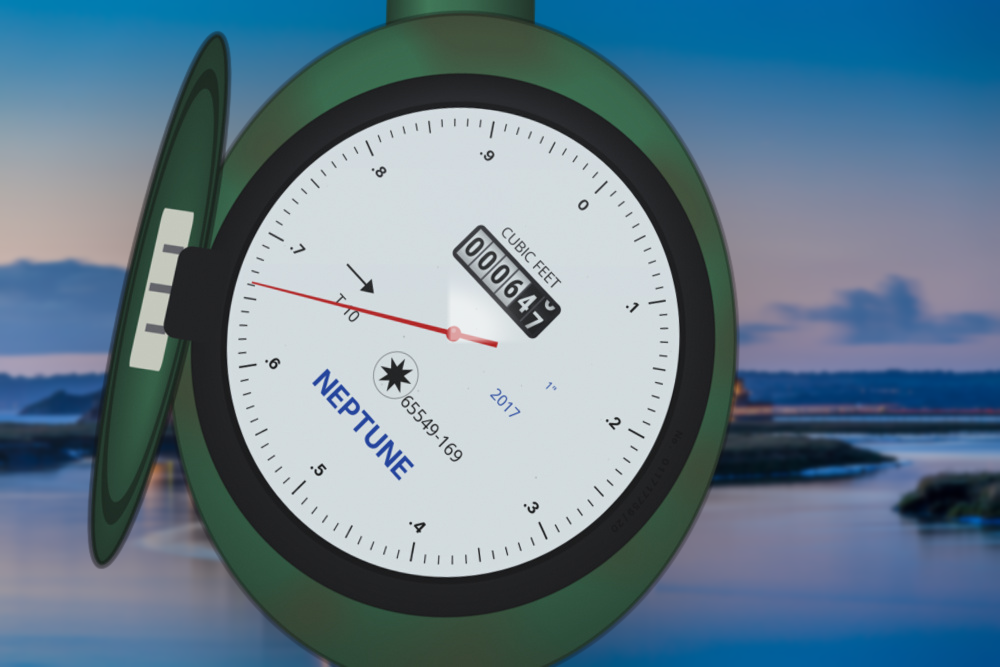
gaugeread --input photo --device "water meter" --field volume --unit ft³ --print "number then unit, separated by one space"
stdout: 646.66 ft³
